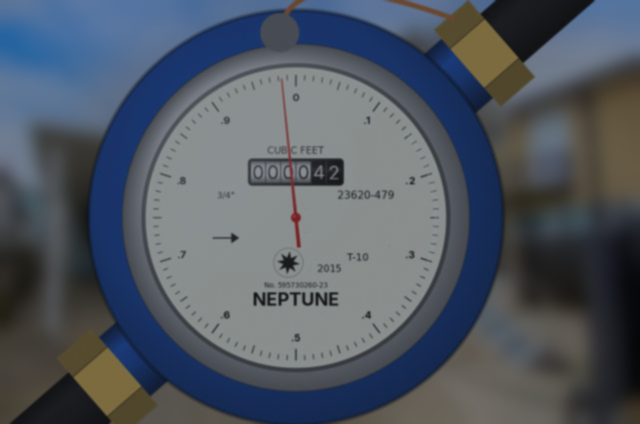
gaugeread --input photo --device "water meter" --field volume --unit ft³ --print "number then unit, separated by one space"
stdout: 41.98 ft³
